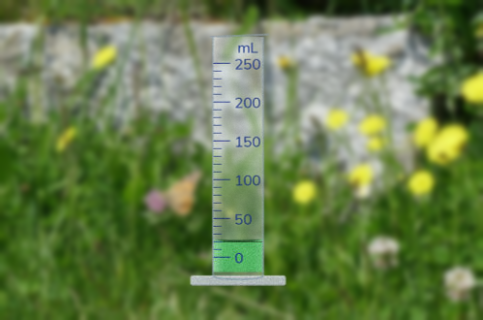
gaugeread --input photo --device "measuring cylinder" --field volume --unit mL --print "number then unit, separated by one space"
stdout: 20 mL
